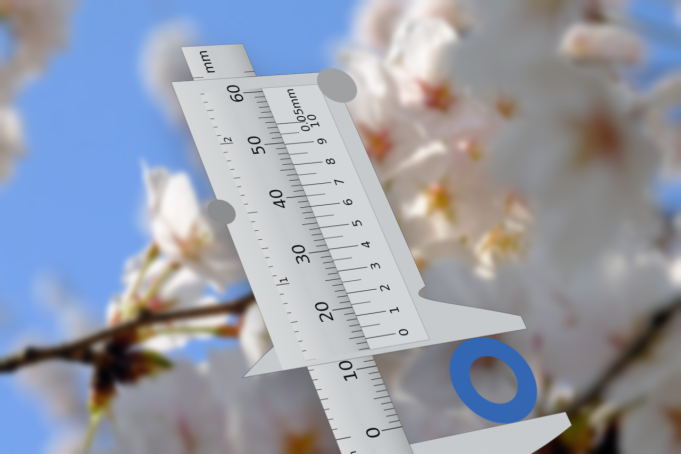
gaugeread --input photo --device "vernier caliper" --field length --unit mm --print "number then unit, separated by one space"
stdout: 14.6 mm
